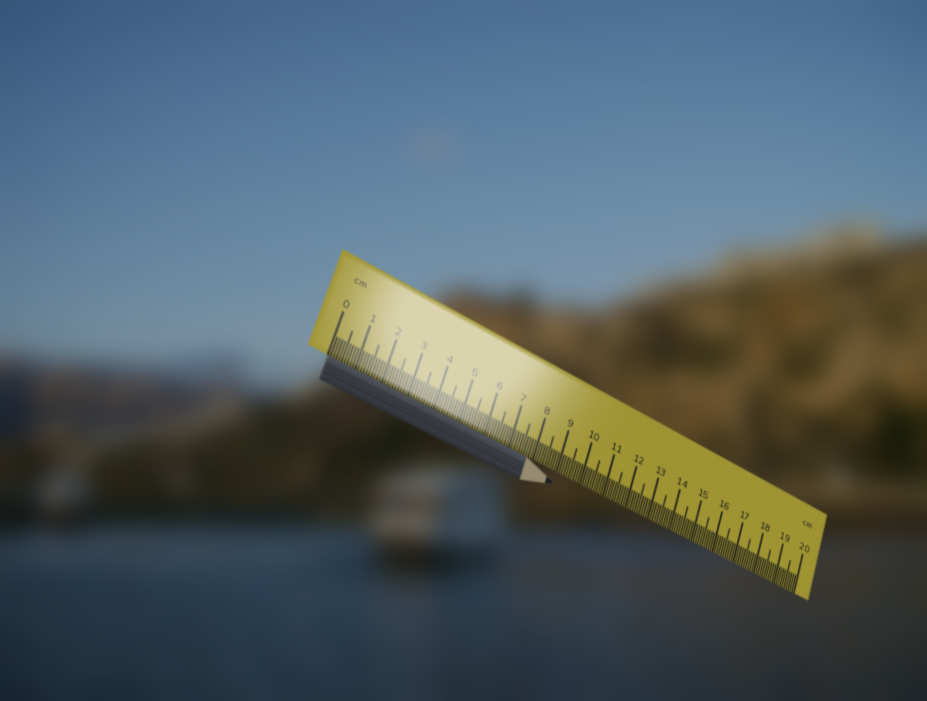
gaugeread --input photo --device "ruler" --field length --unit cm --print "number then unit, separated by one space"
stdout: 9 cm
